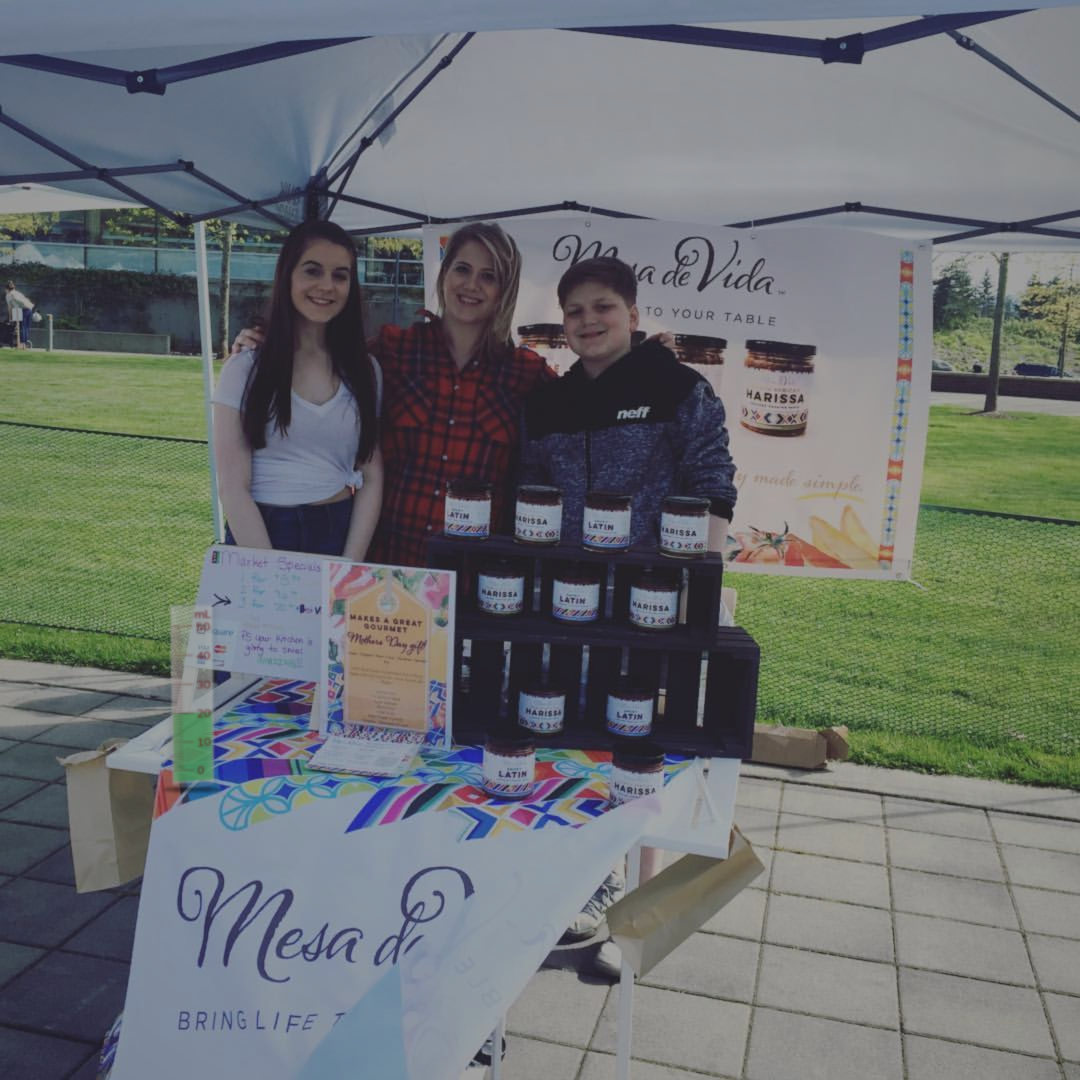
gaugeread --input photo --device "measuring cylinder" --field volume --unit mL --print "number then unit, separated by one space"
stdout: 20 mL
